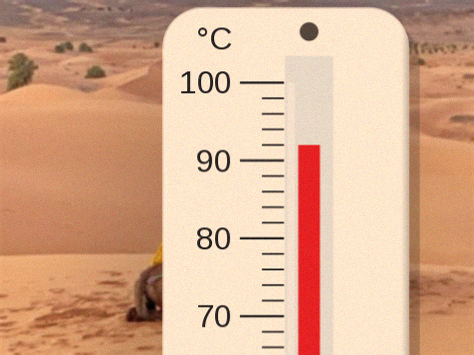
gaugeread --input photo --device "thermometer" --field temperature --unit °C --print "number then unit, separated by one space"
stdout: 92 °C
